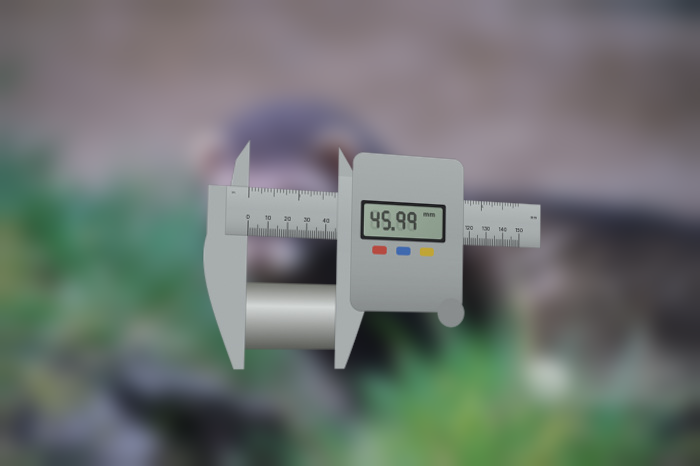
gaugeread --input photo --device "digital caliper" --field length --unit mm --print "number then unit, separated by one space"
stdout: 45.99 mm
